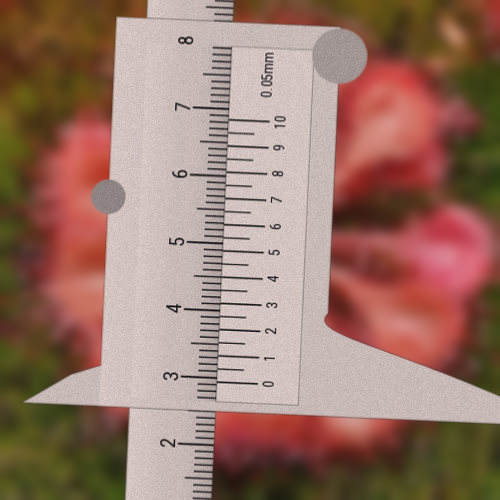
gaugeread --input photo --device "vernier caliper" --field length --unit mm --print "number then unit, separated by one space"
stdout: 29.4 mm
